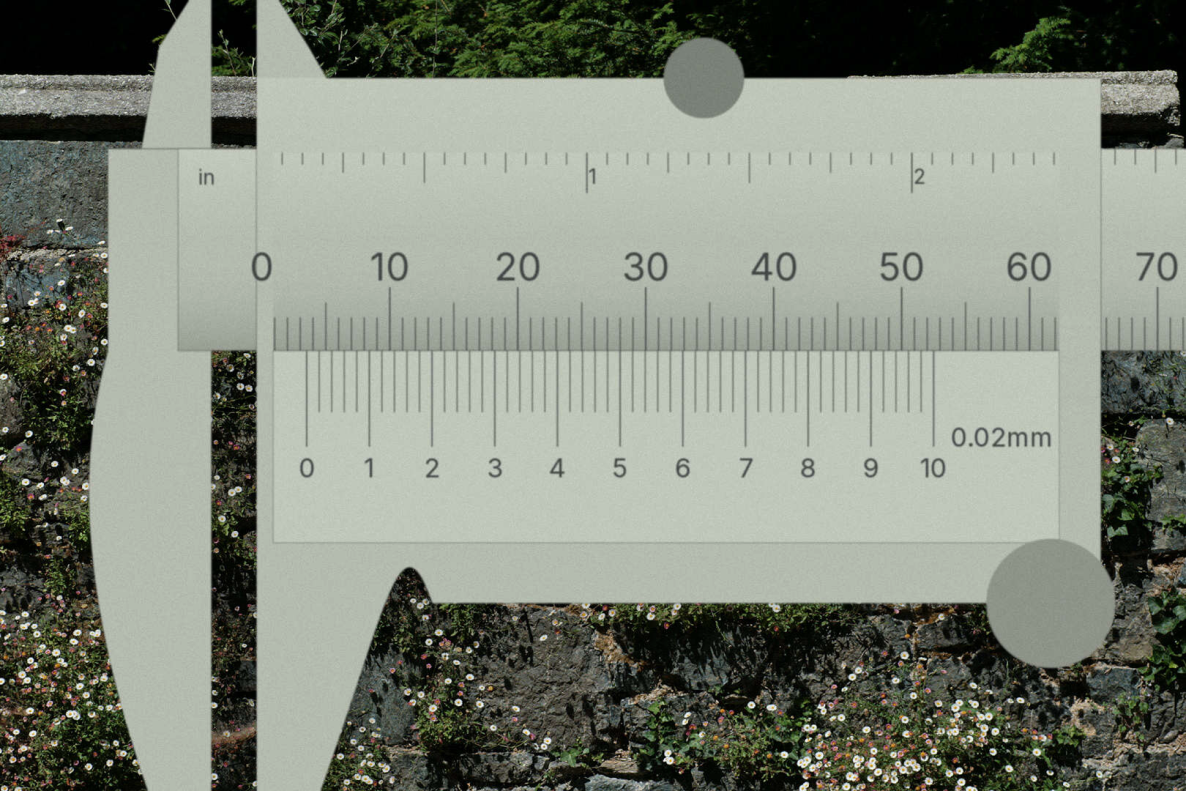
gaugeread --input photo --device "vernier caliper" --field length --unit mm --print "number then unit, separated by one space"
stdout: 3.5 mm
